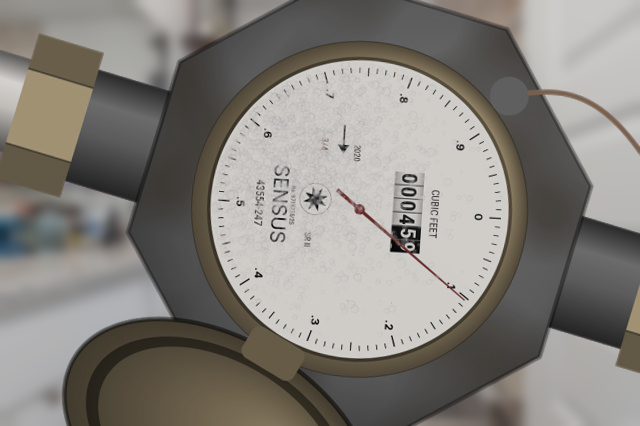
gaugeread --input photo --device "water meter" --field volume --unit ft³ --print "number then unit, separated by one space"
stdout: 459.10 ft³
